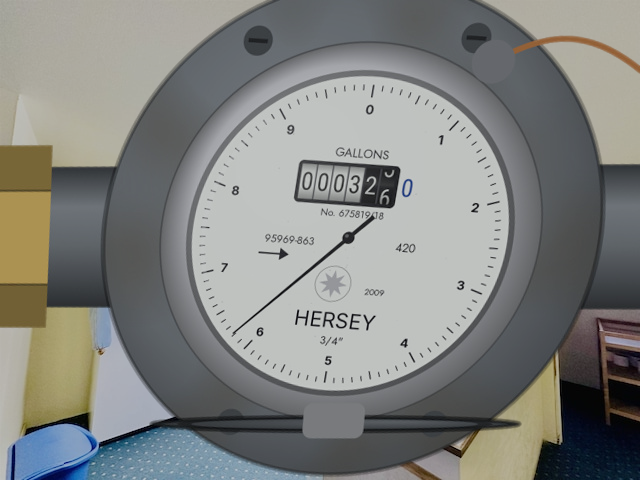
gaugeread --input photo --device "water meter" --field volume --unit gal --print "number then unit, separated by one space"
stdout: 3256.2 gal
